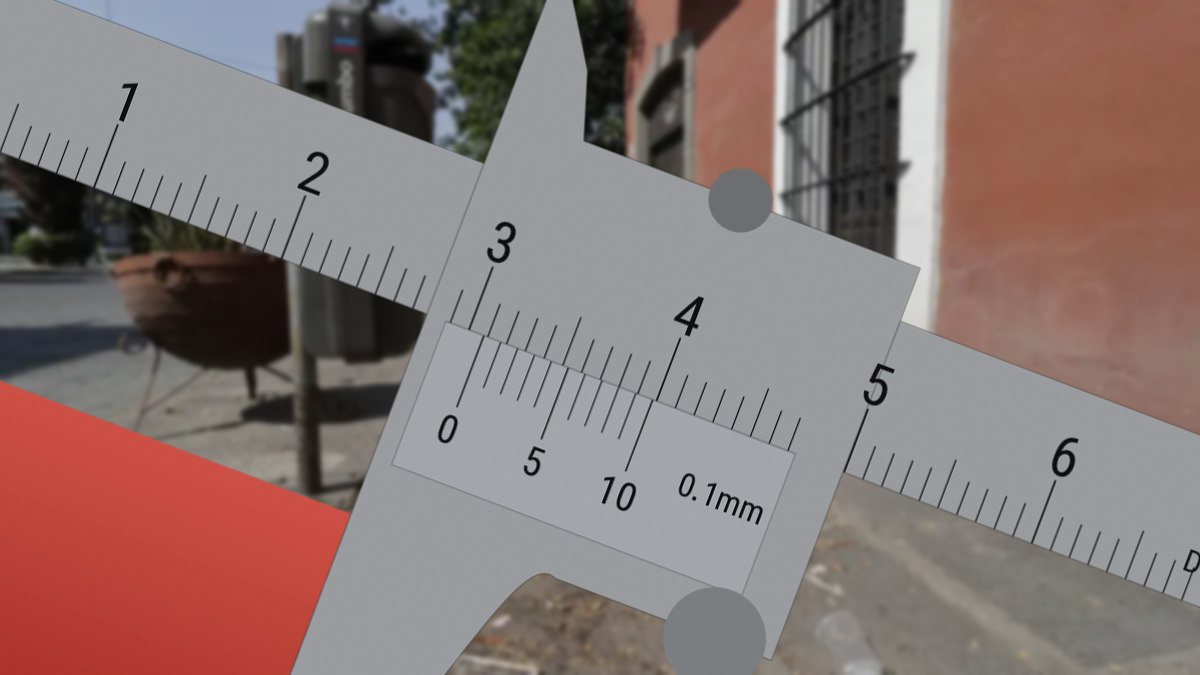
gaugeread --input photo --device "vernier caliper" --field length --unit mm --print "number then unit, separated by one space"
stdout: 30.8 mm
